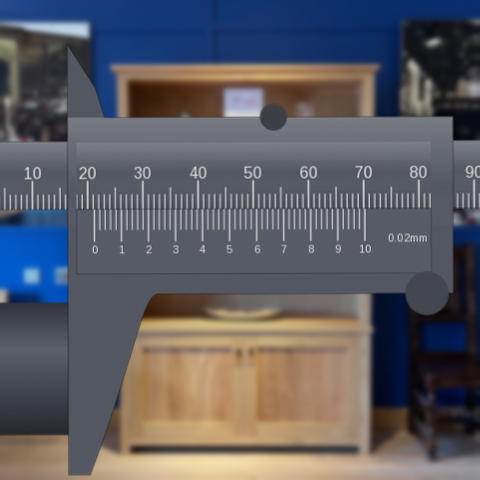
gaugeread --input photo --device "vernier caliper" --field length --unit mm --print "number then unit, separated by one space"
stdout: 21.2 mm
